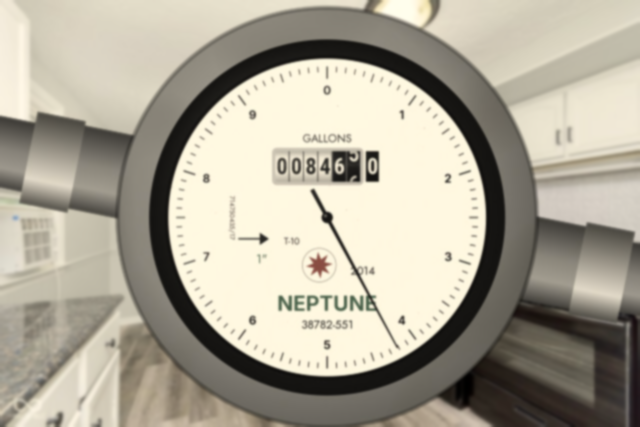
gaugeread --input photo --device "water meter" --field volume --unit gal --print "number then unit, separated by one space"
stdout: 84654.2 gal
